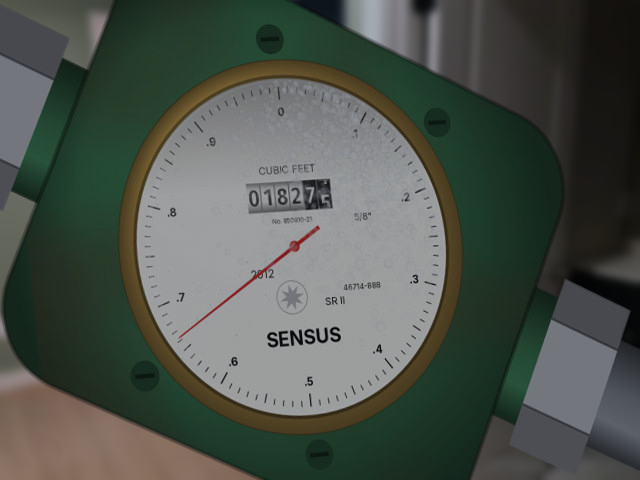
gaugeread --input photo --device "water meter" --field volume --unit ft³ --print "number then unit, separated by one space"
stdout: 18274.66 ft³
